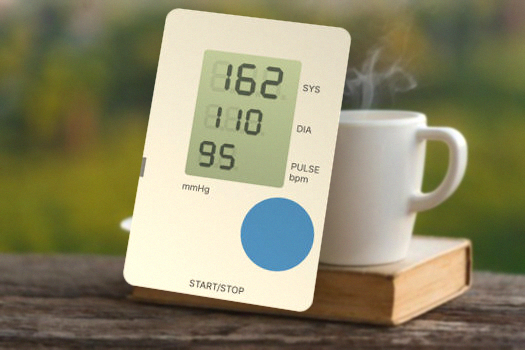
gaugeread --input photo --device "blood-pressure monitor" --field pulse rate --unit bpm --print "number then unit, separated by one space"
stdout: 95 bpm
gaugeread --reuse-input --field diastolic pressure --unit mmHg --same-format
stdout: 110 mmHg
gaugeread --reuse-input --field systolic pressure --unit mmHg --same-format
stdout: 162 mmHg
